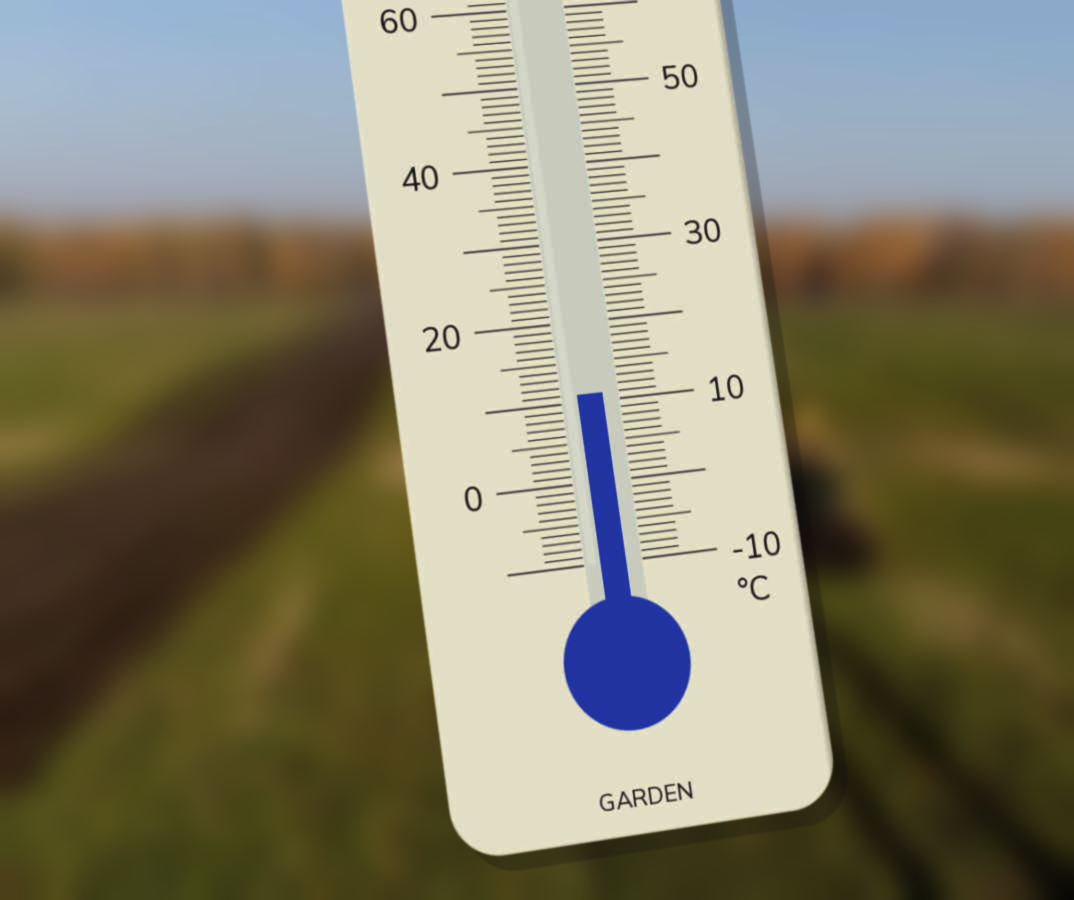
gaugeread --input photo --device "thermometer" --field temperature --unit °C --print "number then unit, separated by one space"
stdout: 11 °C
